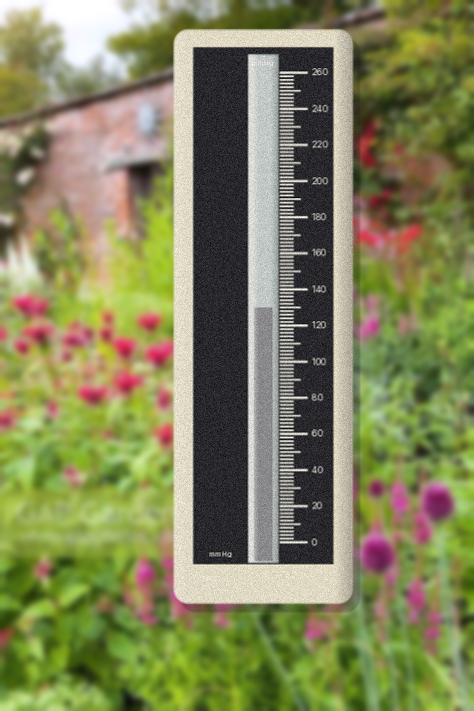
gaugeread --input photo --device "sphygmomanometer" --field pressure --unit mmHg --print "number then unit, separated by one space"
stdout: 130 mmHg
